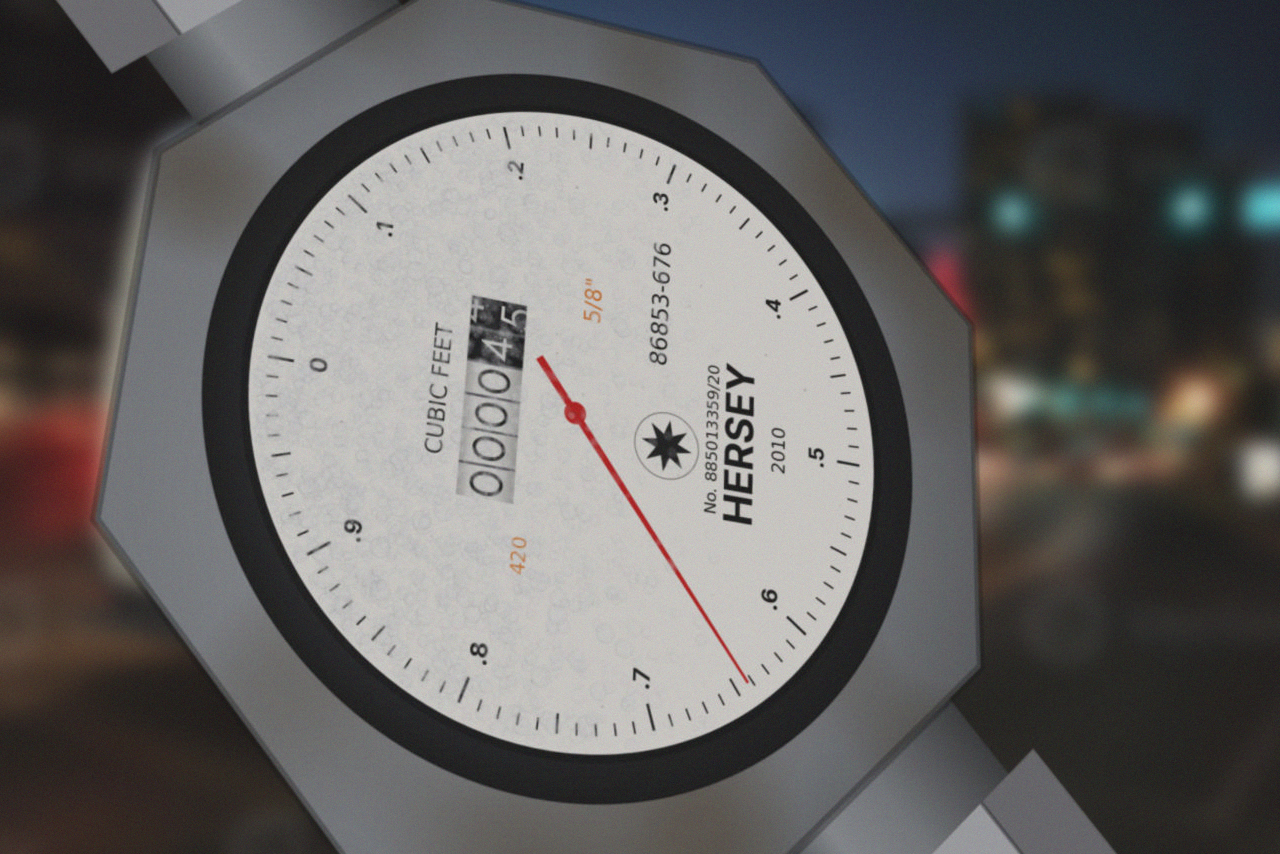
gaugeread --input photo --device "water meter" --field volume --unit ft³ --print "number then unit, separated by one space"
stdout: 44.64 ft³
